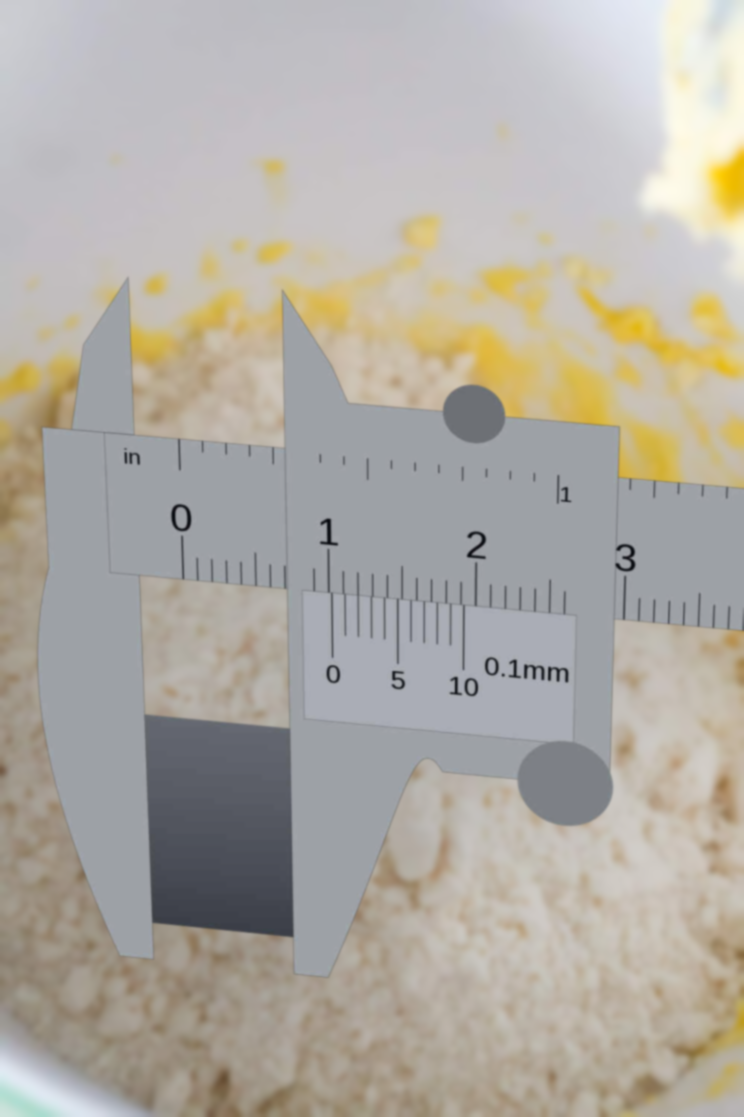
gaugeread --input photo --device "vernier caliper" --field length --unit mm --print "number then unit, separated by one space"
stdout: 10.2 mm
